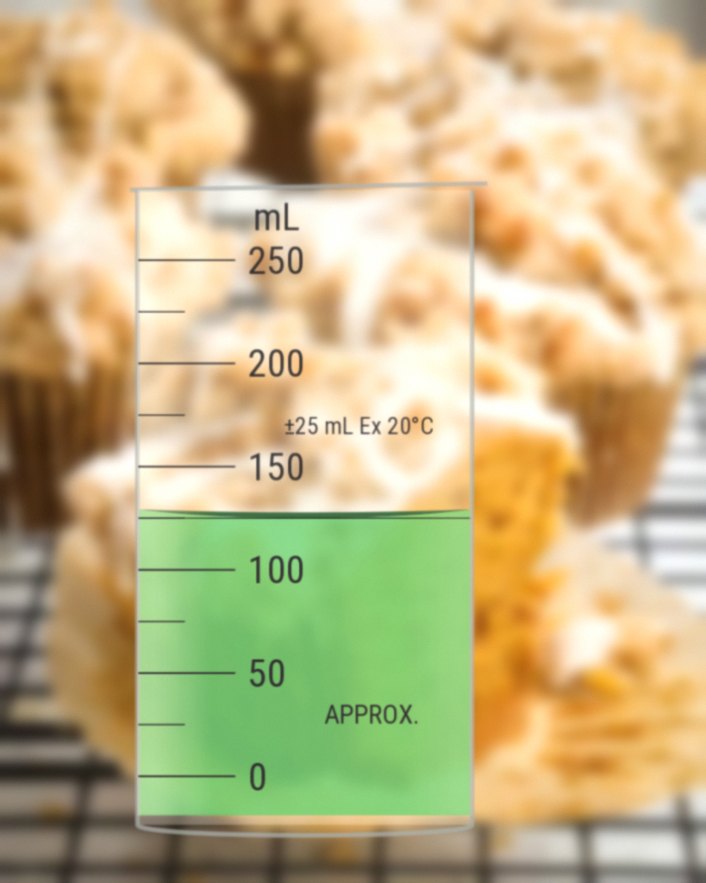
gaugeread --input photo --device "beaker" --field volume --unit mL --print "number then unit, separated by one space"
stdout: 125 mL
